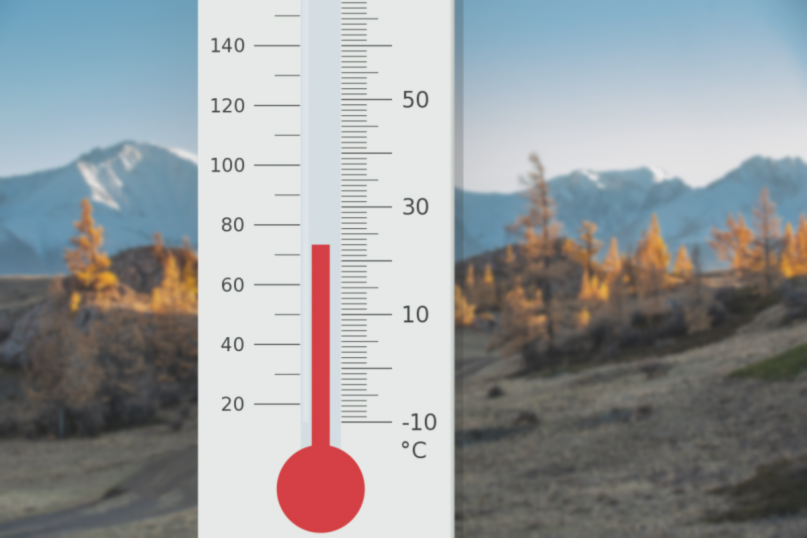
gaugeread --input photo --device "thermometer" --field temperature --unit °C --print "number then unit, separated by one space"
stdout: 23 °C
